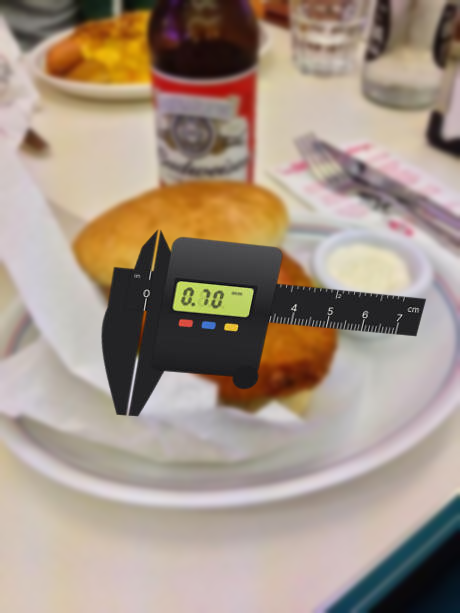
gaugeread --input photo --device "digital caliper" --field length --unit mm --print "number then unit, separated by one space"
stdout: 0.70 mm
